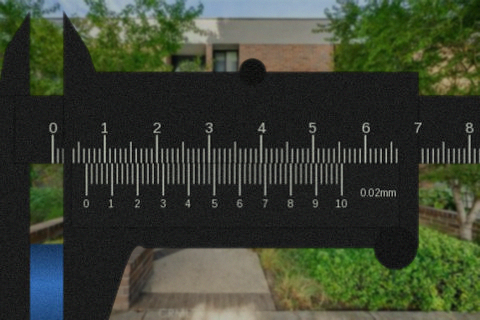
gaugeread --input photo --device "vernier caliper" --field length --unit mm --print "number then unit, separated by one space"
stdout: 6.5 mm
